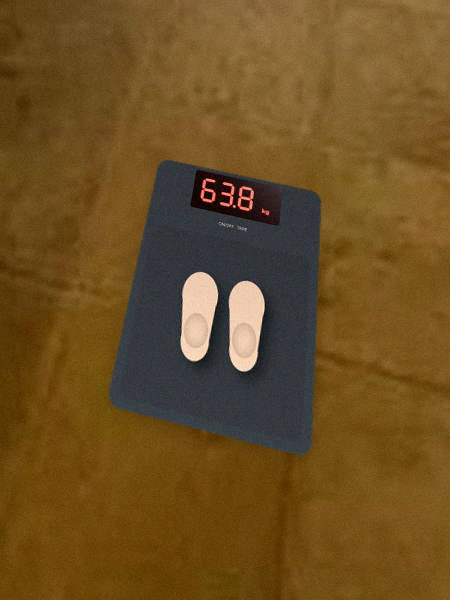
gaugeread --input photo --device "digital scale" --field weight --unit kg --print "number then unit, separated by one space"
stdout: 63.8 kg
